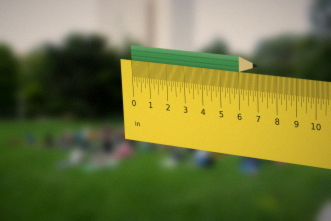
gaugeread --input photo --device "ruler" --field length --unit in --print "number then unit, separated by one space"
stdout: 7 in
